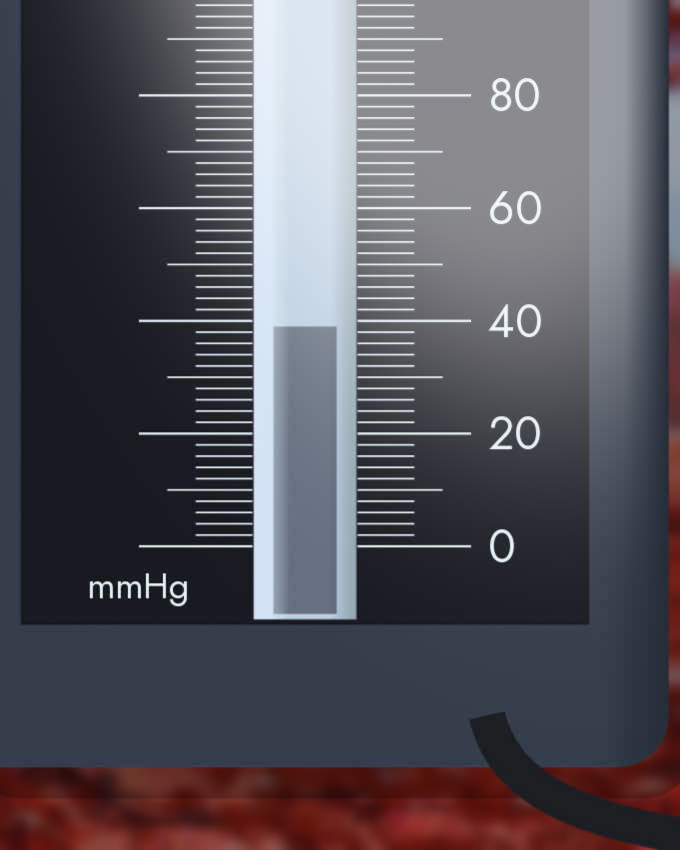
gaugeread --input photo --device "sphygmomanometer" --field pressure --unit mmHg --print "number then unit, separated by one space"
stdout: 39 mmHg
